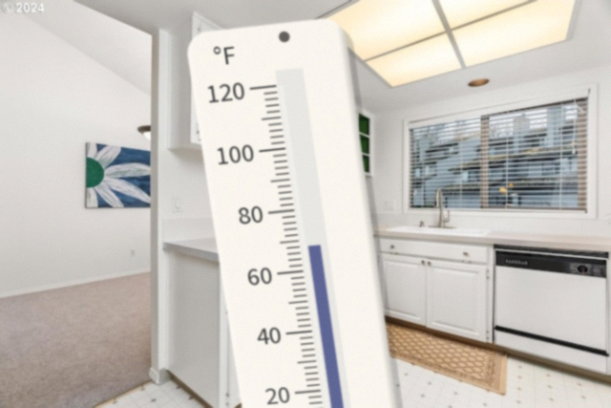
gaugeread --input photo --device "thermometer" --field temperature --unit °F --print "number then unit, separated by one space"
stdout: 68 °F
